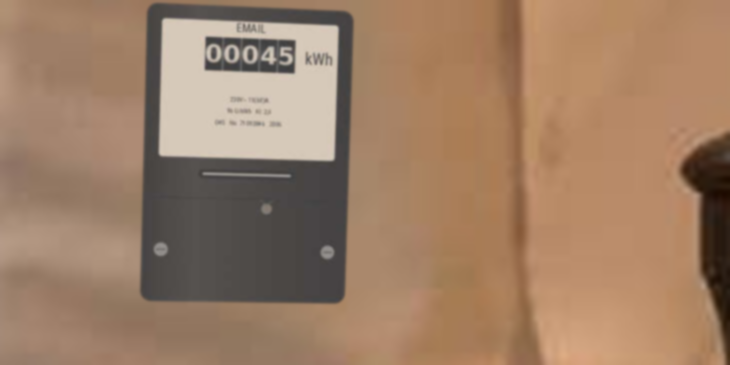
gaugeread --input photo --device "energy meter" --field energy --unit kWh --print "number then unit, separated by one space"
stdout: 45 kWh
